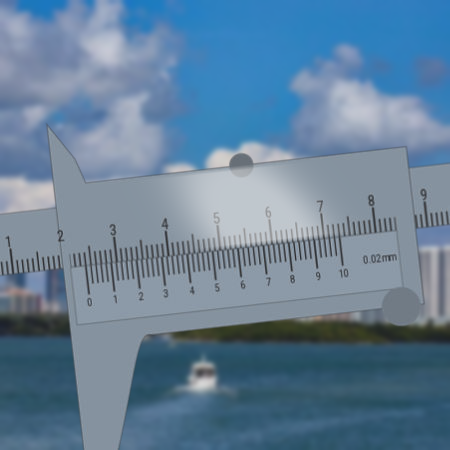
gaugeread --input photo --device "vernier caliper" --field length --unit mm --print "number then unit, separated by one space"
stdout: 24.0 mm
